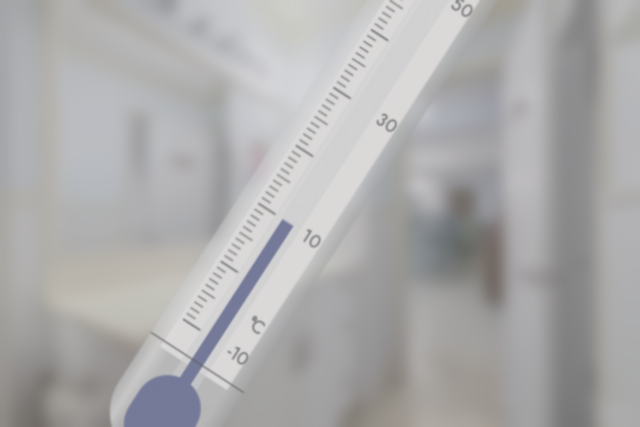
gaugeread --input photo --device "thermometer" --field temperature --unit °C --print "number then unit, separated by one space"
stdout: 10 °C
